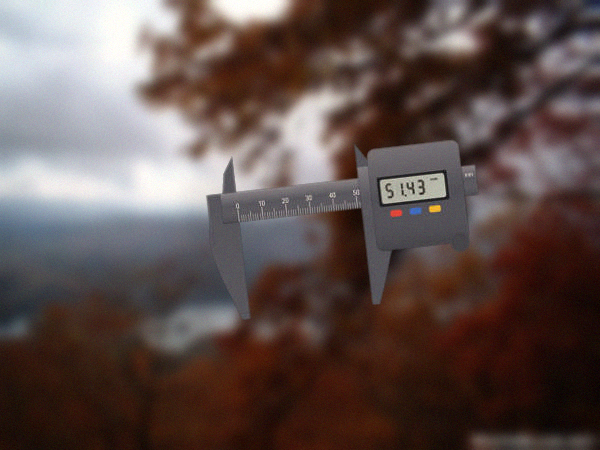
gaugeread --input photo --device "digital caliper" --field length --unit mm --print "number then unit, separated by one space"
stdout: 51.43 mm
